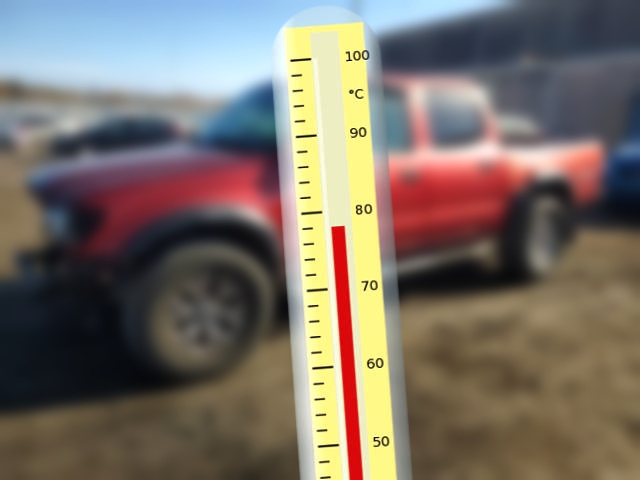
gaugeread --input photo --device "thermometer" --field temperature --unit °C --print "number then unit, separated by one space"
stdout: 78 °C
